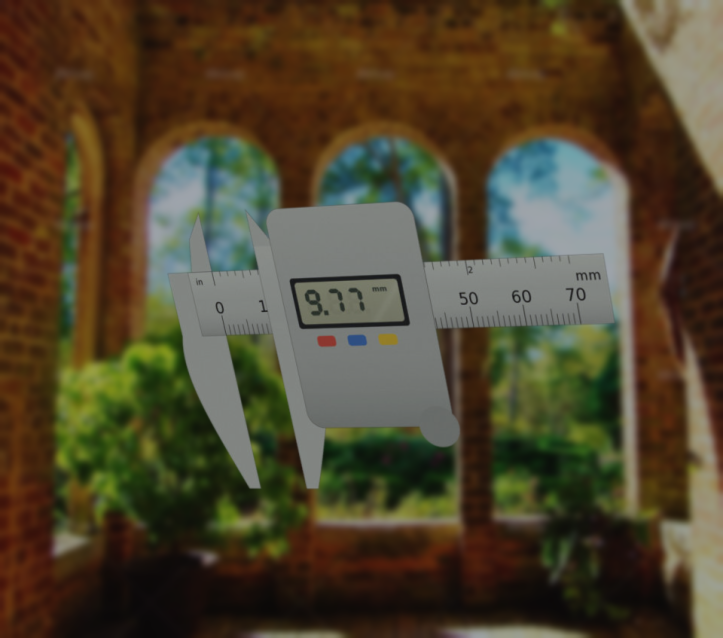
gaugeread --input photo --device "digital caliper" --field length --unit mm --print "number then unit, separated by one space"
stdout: 9.77 mm
